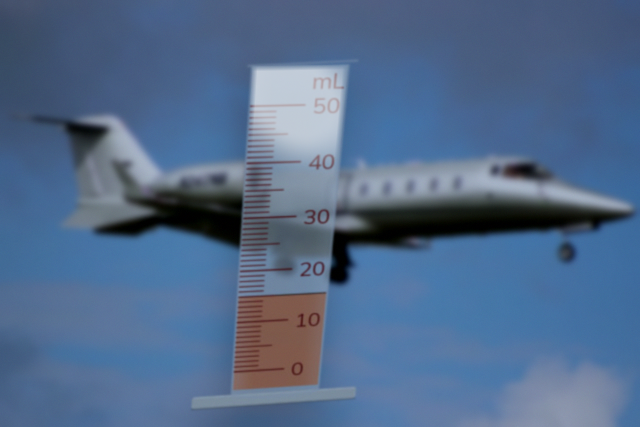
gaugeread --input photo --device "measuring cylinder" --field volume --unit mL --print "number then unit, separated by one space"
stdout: 15 mL
